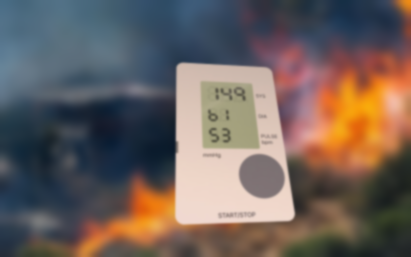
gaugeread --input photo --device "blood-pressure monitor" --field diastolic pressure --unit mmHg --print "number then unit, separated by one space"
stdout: 61 mmHg
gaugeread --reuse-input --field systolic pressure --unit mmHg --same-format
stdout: 149 mmHg
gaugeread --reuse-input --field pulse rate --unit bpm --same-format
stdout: 53 bpm
